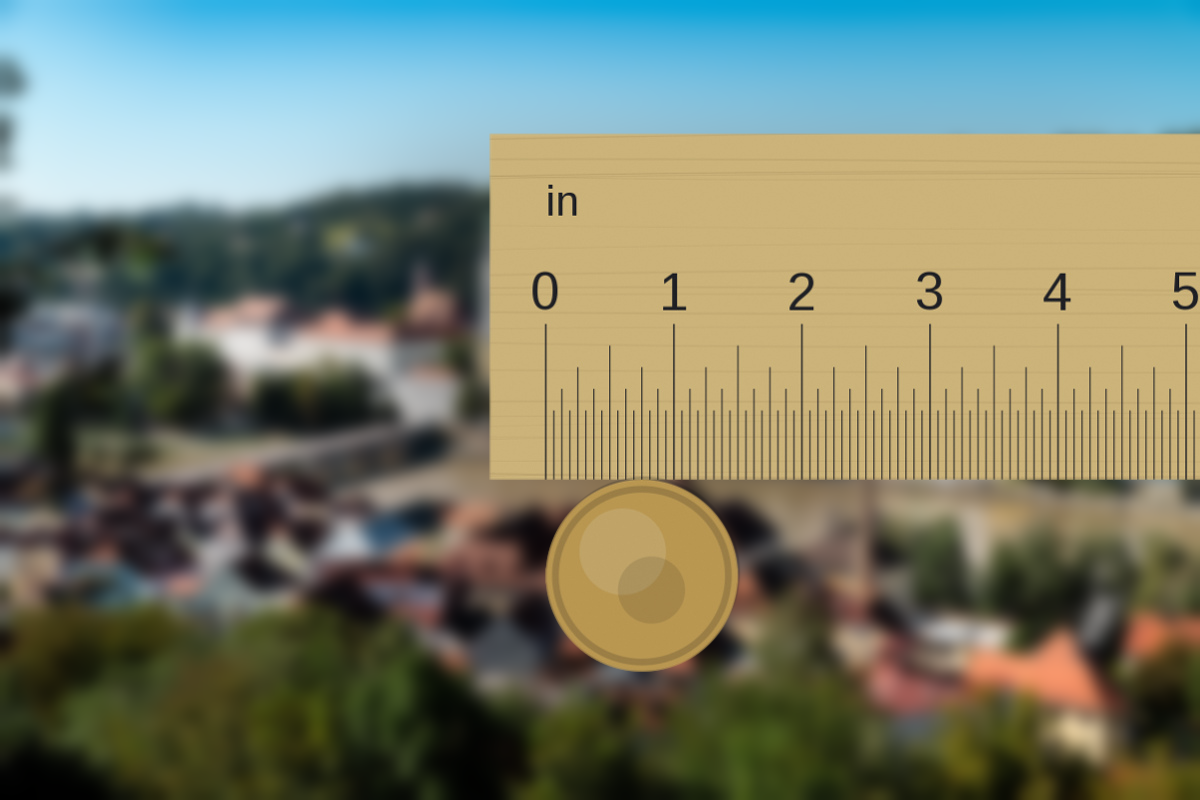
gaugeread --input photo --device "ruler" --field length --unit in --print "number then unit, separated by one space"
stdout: 1.5 in
